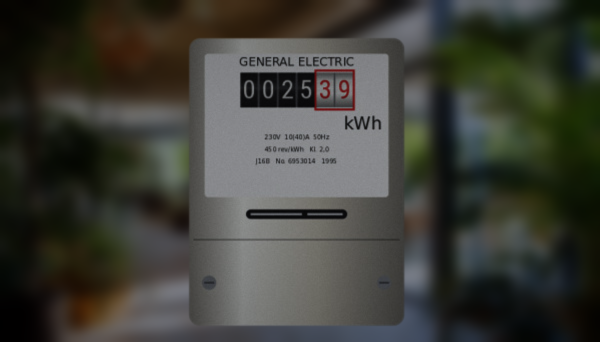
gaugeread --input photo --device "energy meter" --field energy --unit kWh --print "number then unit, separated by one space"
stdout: 25.39 kWh
